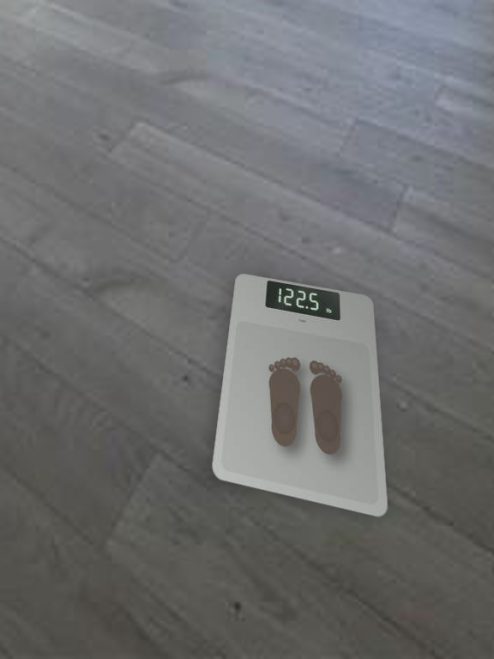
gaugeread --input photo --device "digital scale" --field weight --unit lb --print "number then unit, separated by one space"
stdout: 122.5 lb
